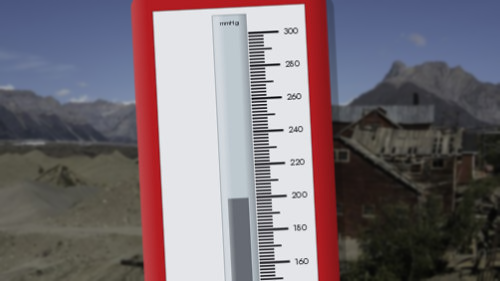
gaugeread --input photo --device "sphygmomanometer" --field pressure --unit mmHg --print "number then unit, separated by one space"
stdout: 200 mmHg
